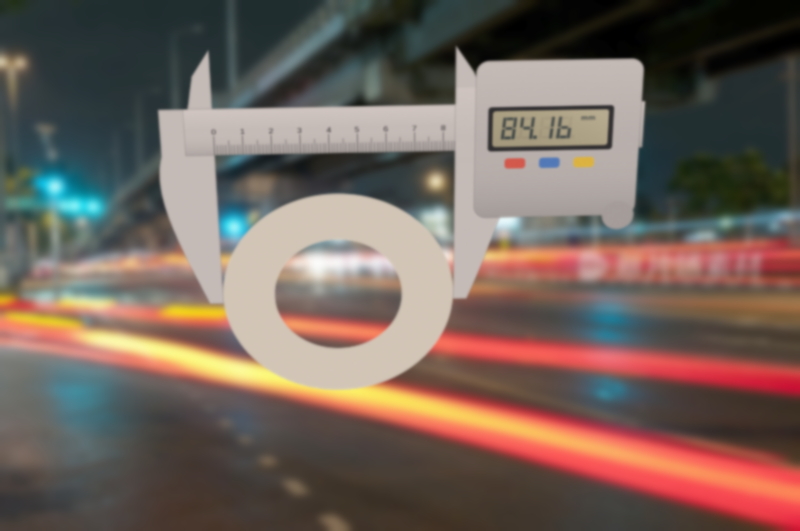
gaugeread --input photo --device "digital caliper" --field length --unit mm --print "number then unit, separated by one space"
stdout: 84.16 mm
